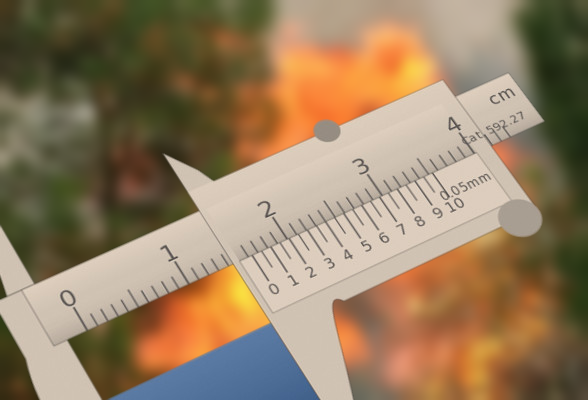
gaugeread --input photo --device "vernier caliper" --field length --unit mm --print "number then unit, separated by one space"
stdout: 16.4 mm
